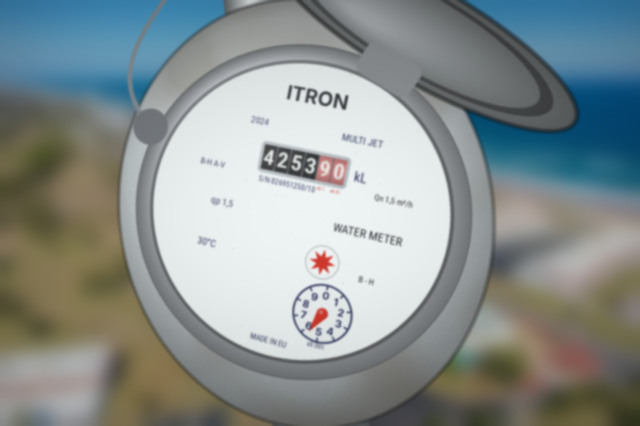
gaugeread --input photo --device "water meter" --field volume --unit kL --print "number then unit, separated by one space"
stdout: 4253.905 kL
